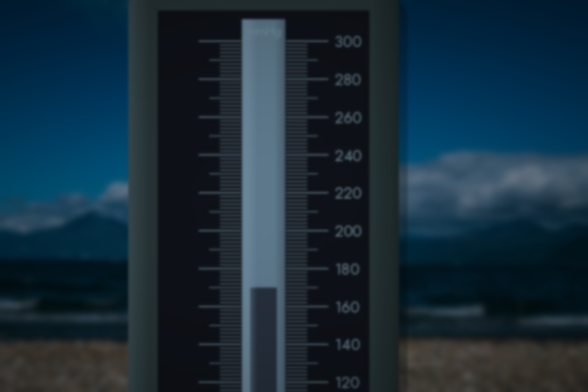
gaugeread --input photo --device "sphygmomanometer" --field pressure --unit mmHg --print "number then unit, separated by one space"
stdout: 170 mmHg
